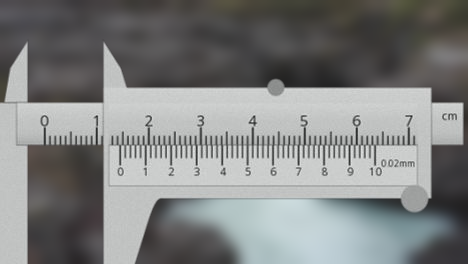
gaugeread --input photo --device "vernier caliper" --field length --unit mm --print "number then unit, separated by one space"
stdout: 14.5 mm
